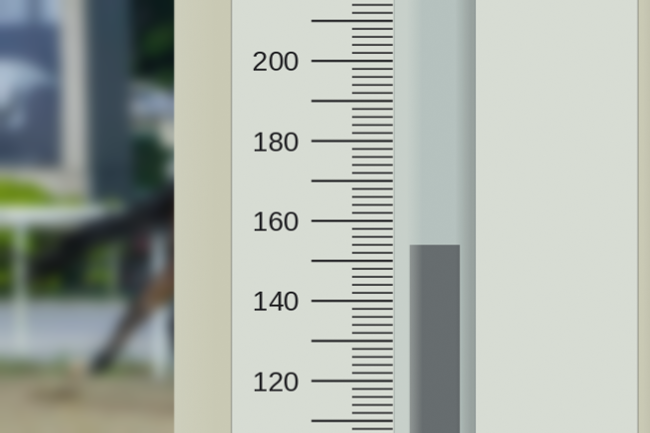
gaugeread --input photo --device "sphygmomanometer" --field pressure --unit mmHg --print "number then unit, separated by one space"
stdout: 154 mmHg
